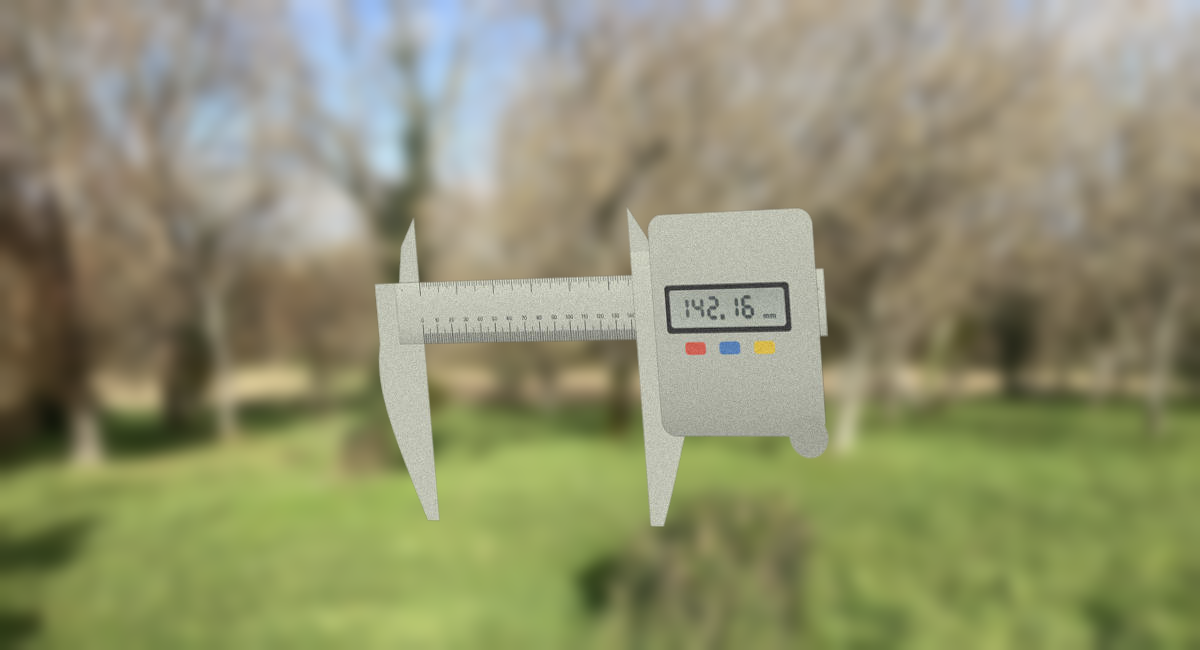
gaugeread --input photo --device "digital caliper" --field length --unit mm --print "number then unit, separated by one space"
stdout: 142.16 mm
